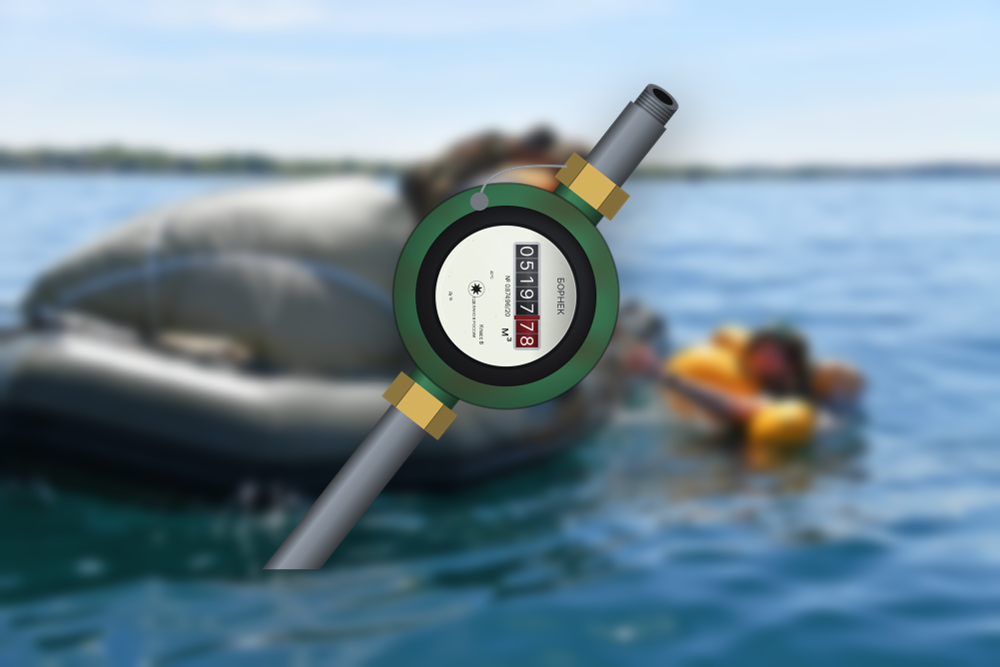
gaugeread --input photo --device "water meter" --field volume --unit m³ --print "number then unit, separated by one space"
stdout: 5197.78 m³
